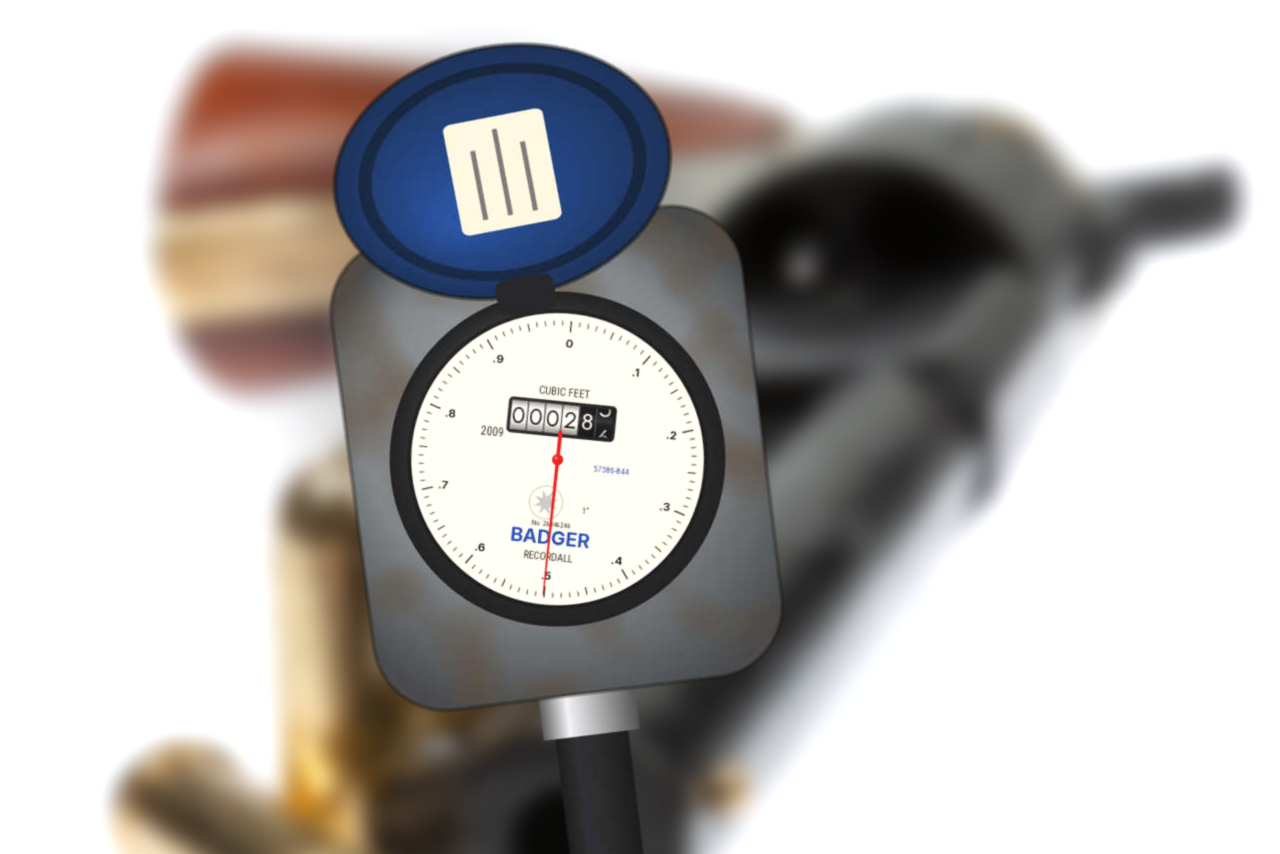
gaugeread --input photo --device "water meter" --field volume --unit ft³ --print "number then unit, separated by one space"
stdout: 285.50 ft³
